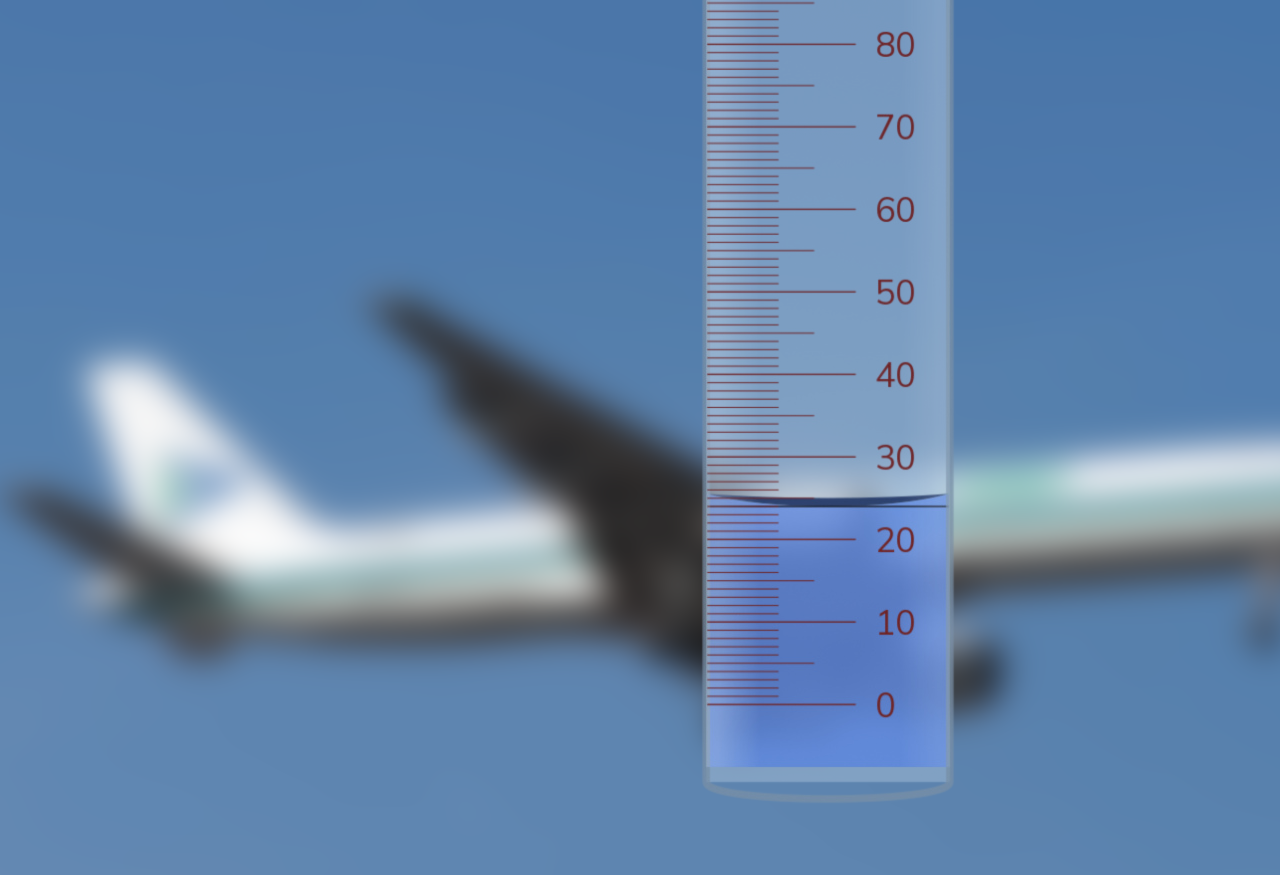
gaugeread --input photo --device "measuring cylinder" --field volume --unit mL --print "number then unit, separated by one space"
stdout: 24 mL
